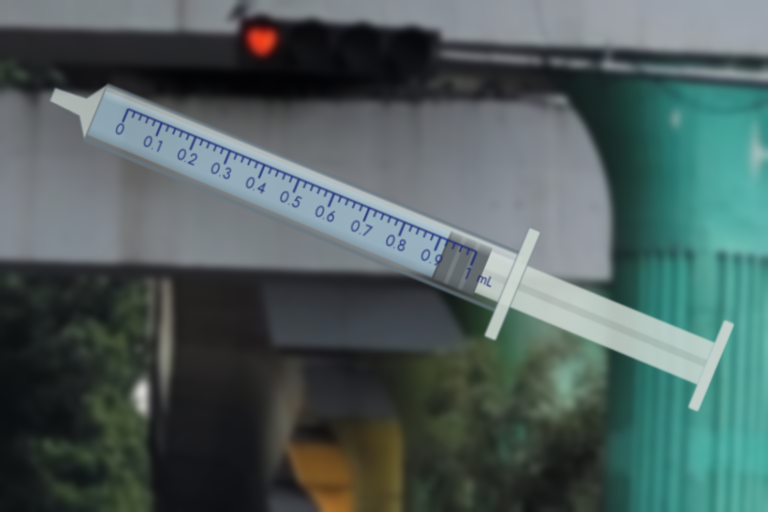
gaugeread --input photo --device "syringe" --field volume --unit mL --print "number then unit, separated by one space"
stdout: 0.92 mL
